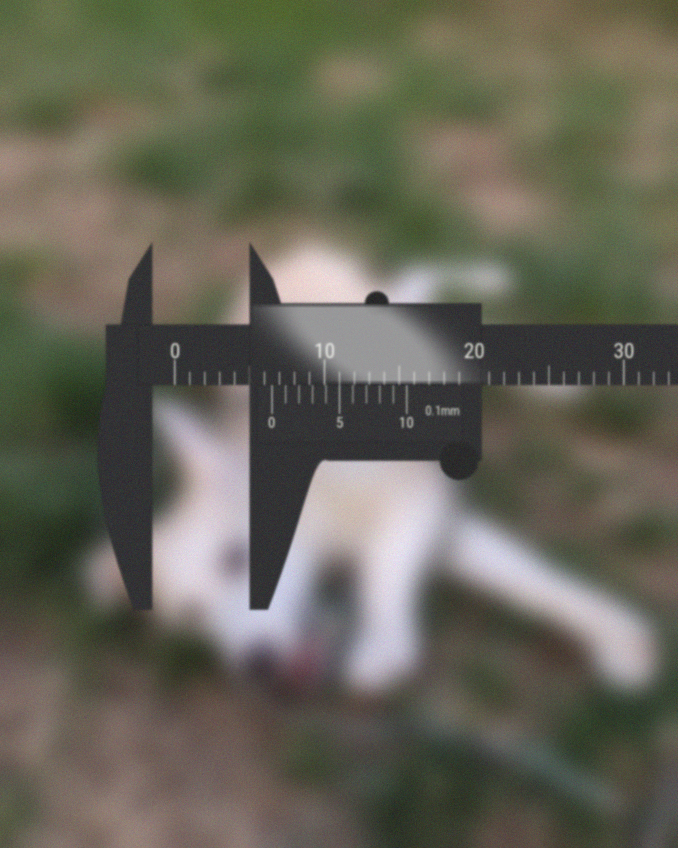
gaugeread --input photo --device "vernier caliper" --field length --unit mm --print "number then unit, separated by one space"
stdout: 6.5 mm
